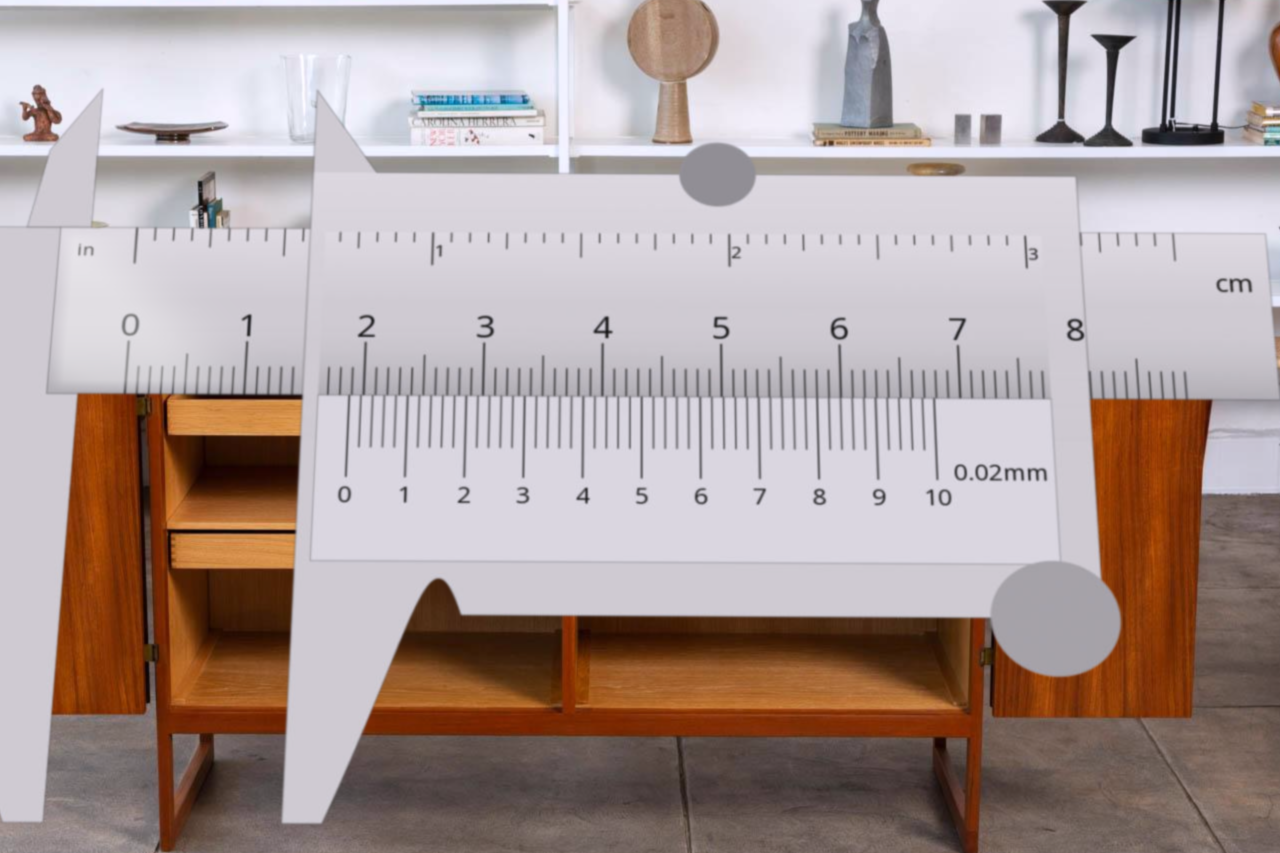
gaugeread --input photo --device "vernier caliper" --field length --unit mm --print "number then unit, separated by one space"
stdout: 18.8 mm
